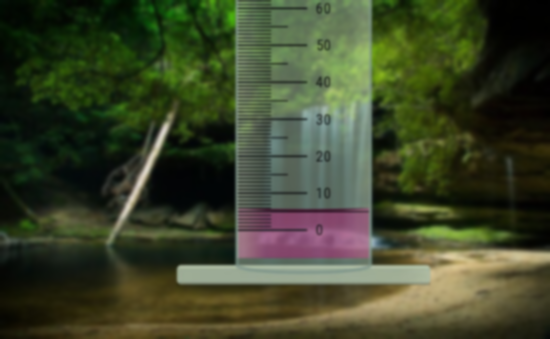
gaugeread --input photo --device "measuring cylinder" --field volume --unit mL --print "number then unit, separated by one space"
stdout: 5 mL
